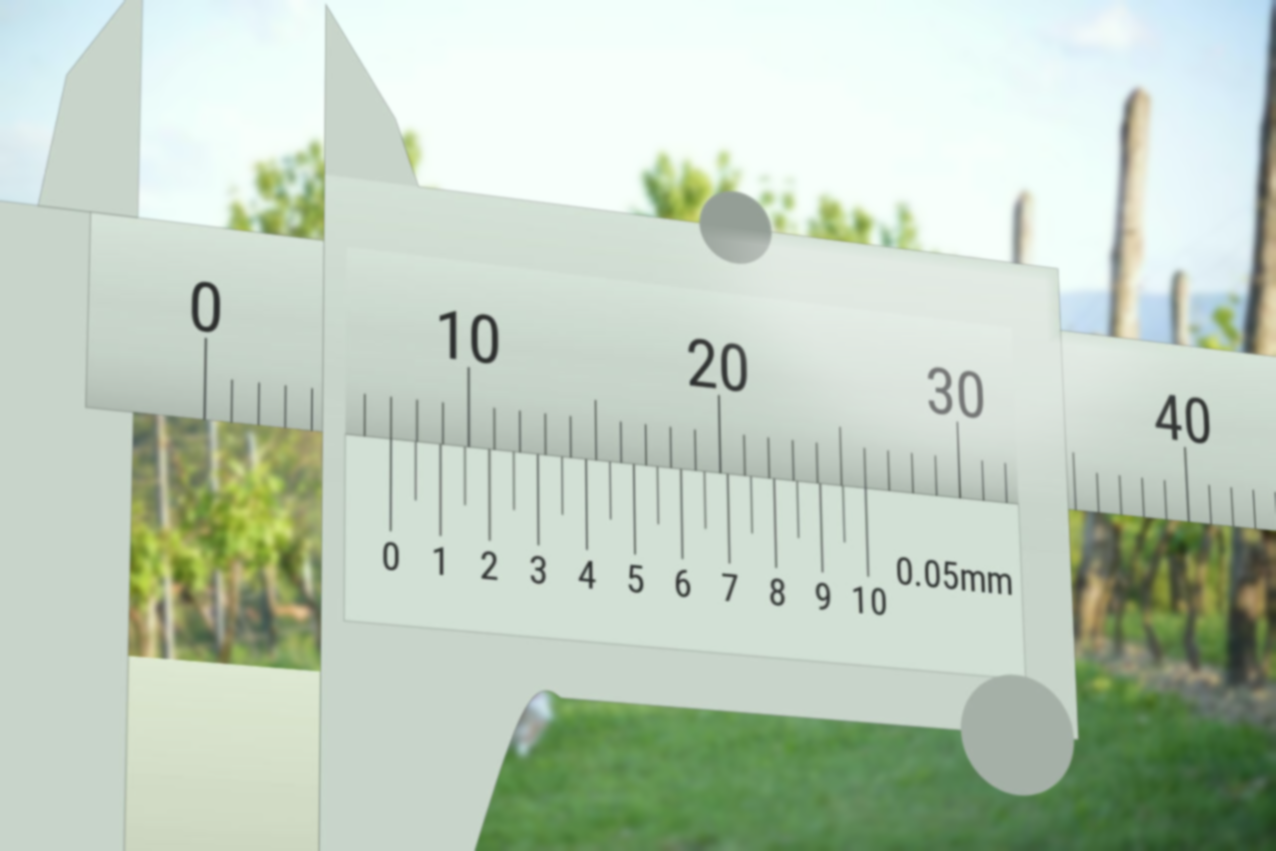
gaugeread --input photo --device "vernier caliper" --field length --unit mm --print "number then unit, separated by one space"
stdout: 7.0 mm
